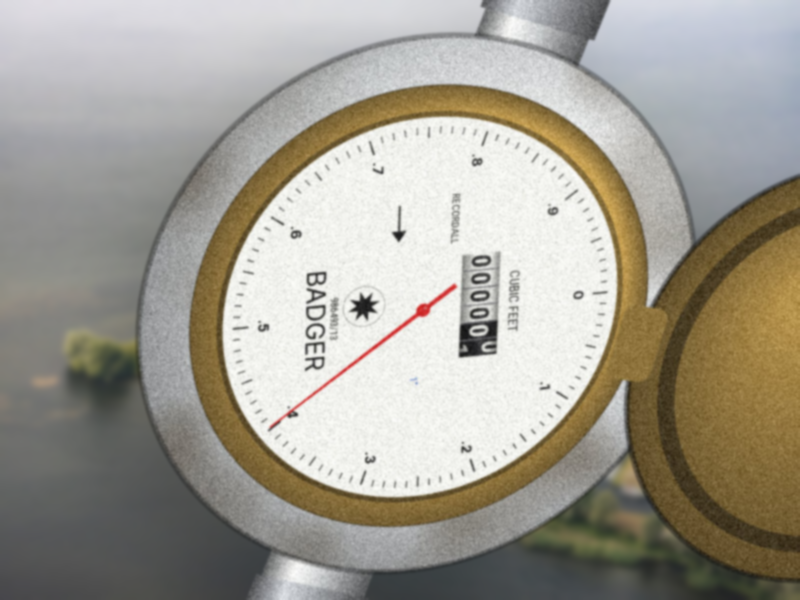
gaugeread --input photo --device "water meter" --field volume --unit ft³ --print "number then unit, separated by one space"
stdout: 0.40 ft³
